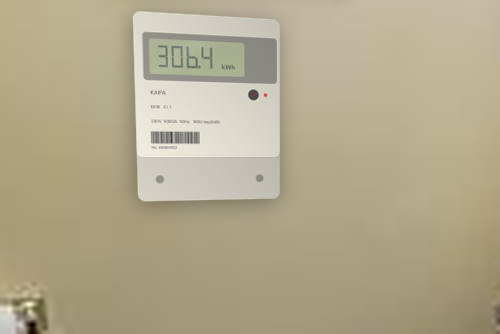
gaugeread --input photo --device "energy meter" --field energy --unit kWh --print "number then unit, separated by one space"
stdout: 306.4 kWh
